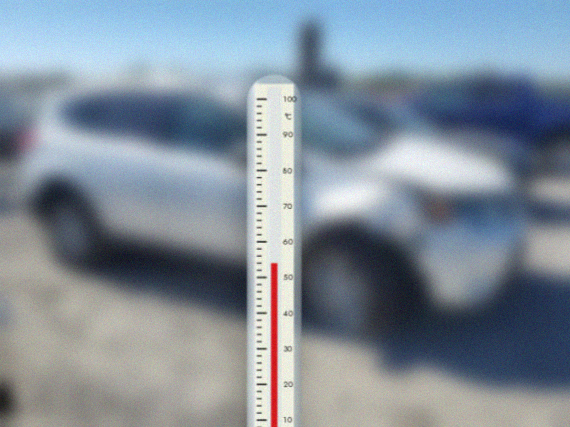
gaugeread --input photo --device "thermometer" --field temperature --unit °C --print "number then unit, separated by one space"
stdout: 54 °C
